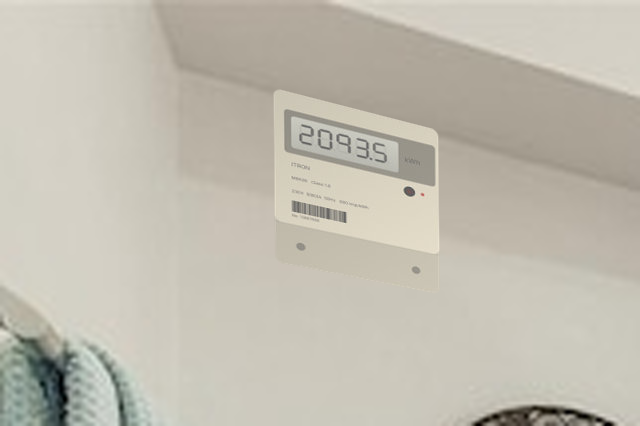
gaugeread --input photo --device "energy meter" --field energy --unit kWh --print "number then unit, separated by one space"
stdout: 2093.5 kWh
